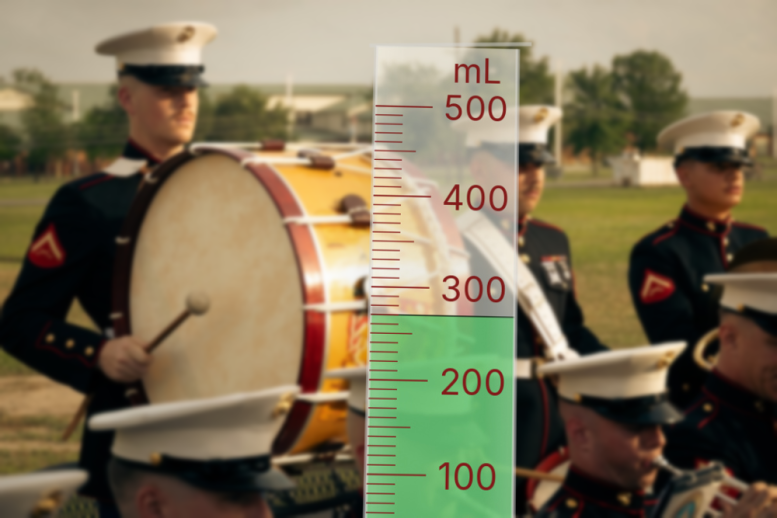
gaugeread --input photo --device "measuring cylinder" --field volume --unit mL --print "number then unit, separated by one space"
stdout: 270 mL
